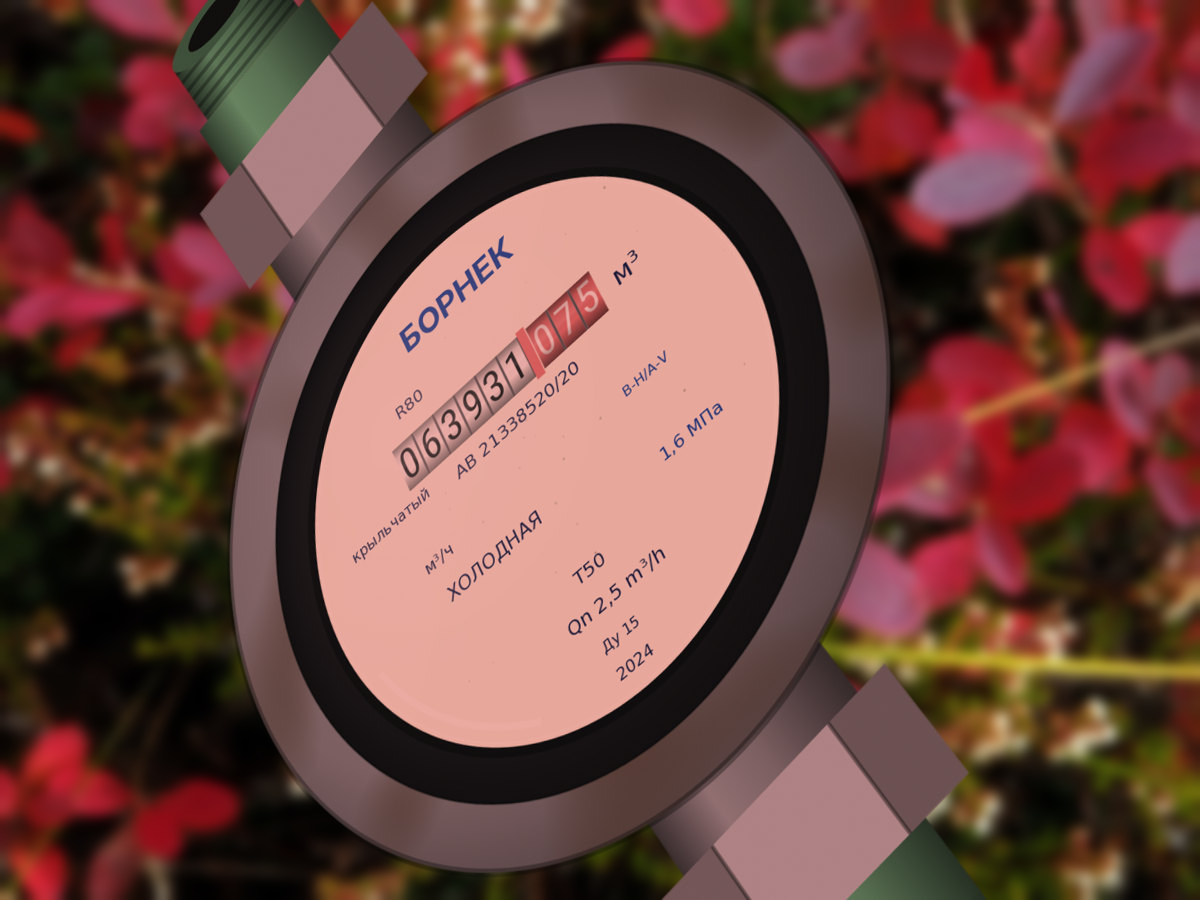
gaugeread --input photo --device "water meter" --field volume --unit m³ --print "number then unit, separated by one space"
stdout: 63931.075 m³
